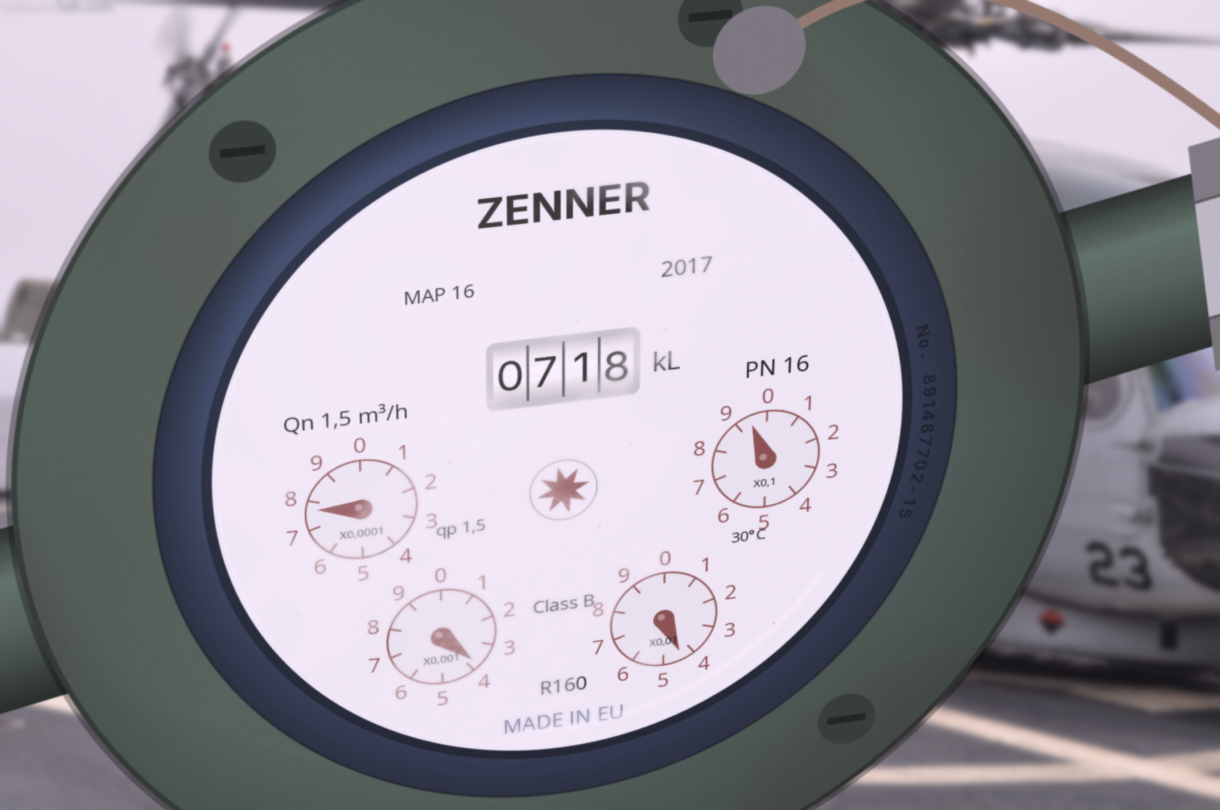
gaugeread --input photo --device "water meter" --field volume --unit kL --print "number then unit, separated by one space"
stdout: 717.9437 kL
